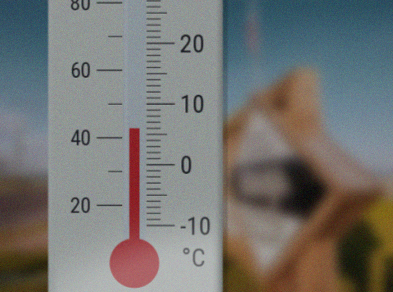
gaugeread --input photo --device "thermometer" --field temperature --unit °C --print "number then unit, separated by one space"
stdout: 6 °C
